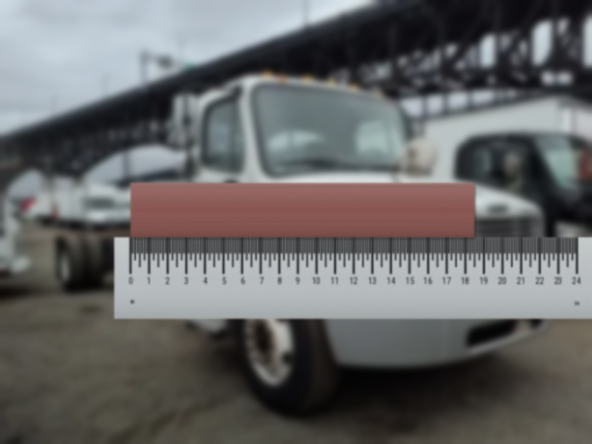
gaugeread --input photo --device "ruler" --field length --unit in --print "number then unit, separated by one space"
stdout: 18.5 in
